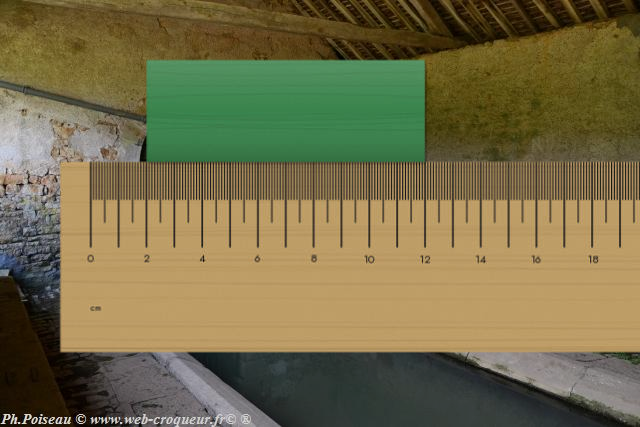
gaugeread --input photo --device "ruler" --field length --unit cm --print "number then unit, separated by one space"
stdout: 10 cm
